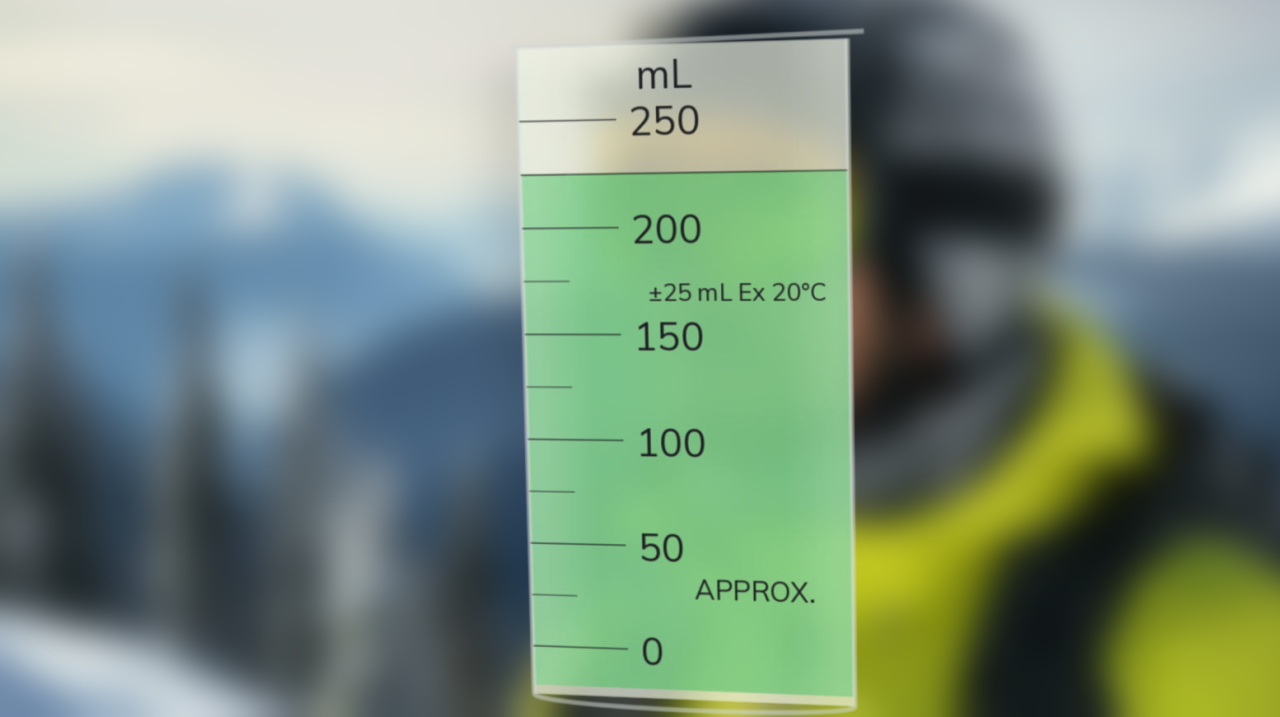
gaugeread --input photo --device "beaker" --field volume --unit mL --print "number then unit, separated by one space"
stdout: 225 mL
